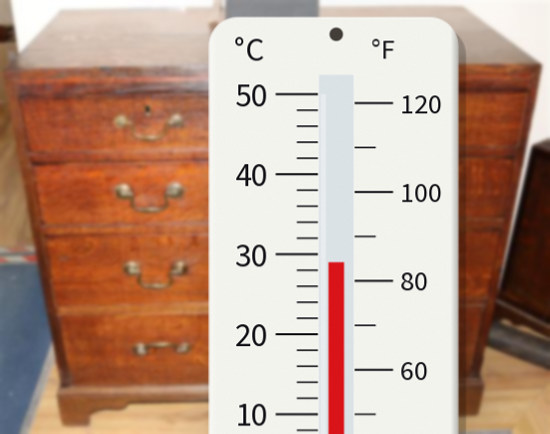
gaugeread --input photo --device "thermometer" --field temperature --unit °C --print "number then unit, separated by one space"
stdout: 29 °C
